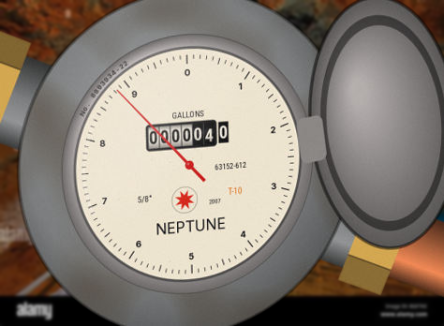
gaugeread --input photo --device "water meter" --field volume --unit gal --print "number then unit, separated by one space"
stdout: 38.8 gal
